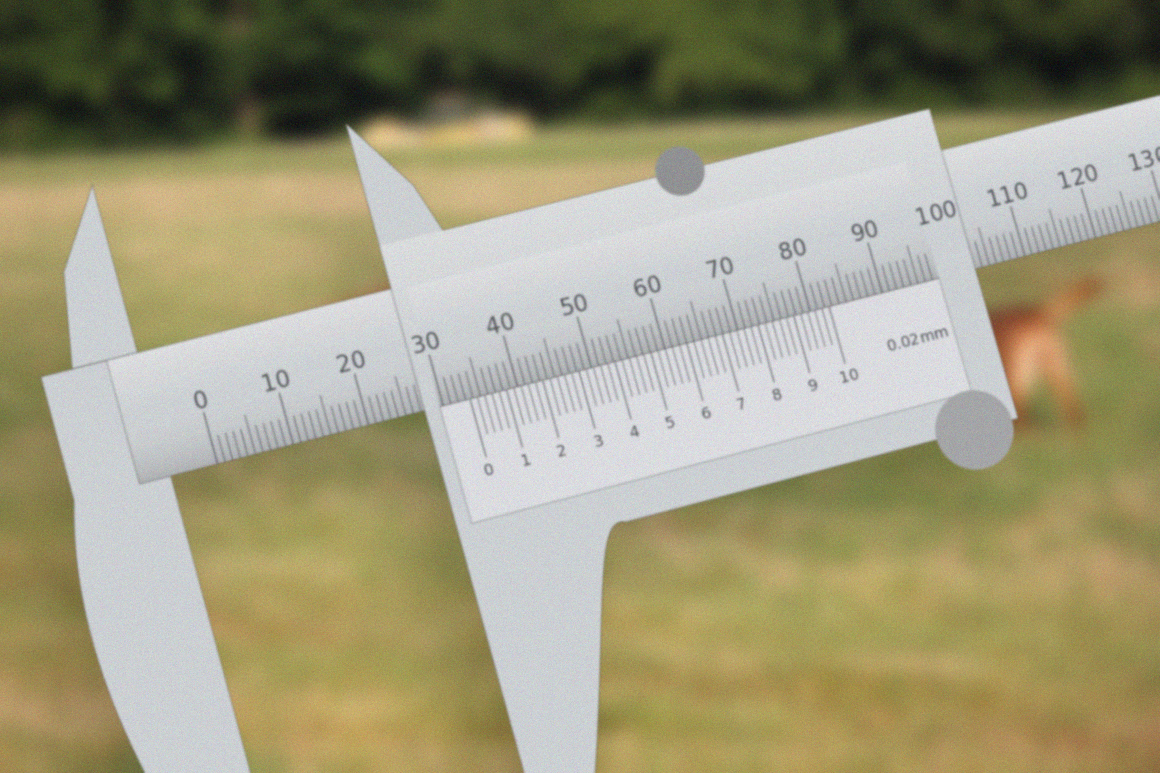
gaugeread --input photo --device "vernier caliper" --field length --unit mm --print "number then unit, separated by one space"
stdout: 33.6 mm
